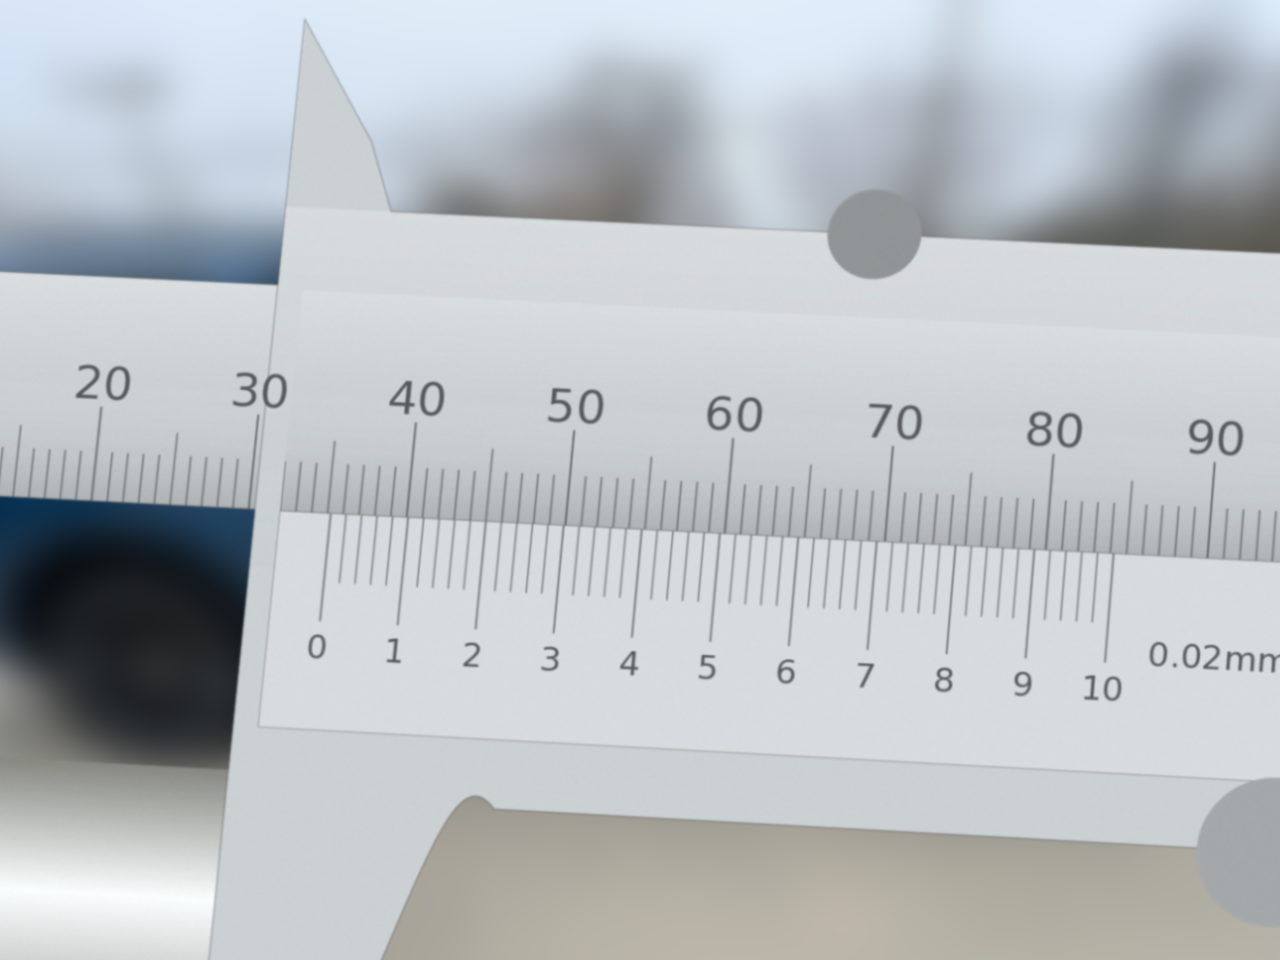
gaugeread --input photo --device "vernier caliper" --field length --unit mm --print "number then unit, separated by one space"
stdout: 35.2 mm
